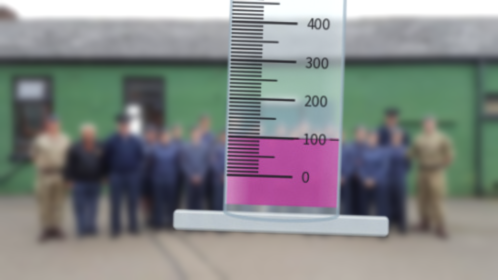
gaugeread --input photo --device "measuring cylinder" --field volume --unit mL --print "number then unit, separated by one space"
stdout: 100 mL
